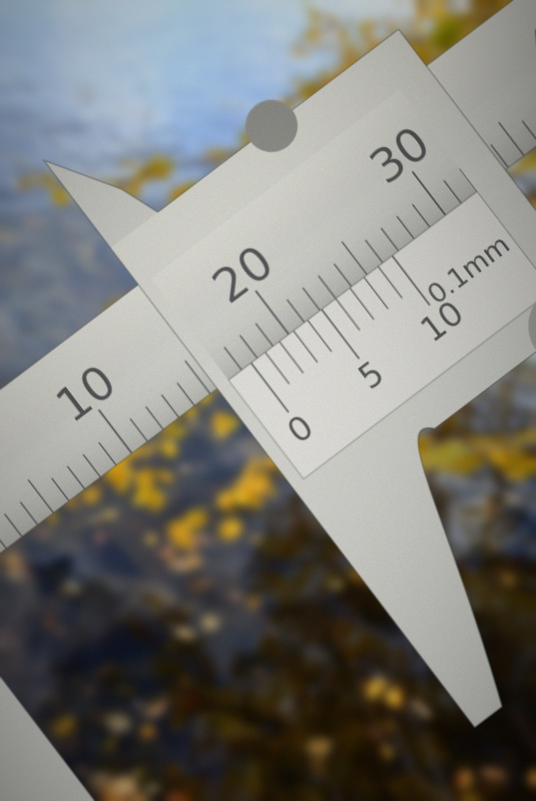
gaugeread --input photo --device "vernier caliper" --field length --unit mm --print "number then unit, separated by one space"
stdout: 17.6 mm
